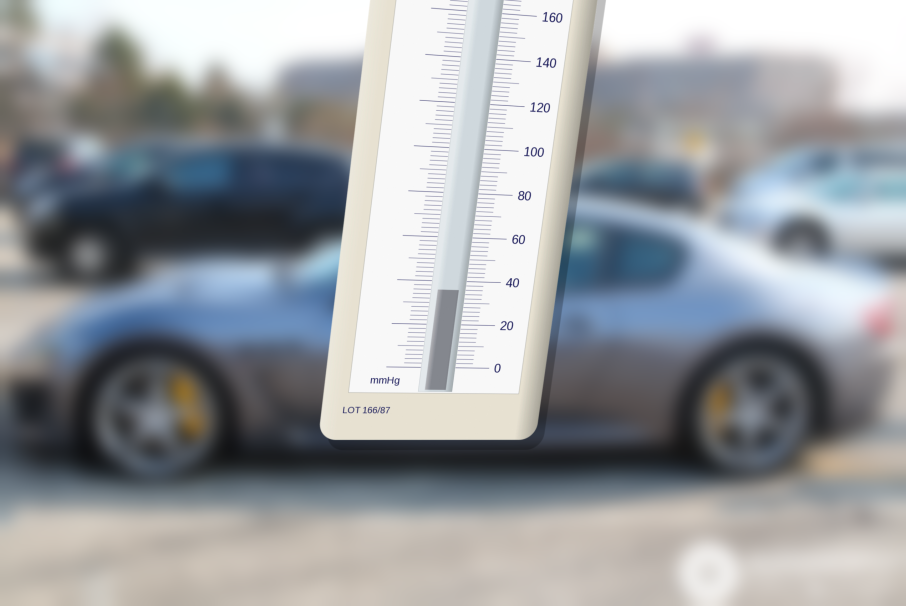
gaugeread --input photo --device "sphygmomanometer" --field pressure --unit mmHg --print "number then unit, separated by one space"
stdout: 36 mmHg
